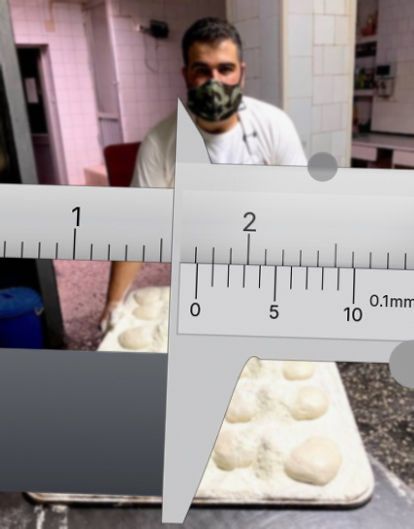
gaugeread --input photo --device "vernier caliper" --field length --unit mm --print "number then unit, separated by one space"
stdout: 17.1 mm
